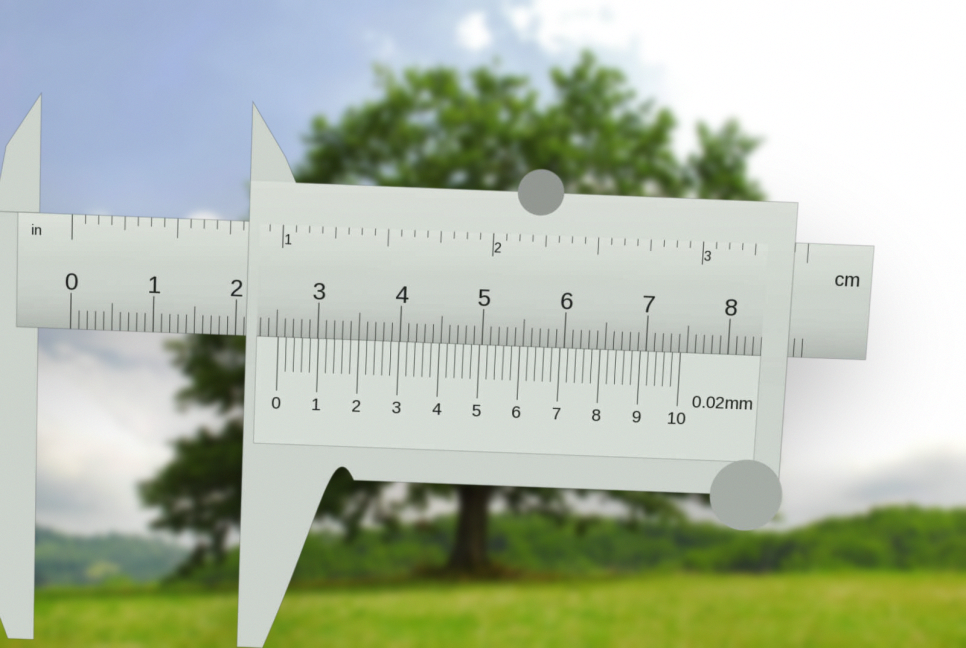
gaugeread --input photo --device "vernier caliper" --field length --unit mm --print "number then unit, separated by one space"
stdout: 25.2 mm
